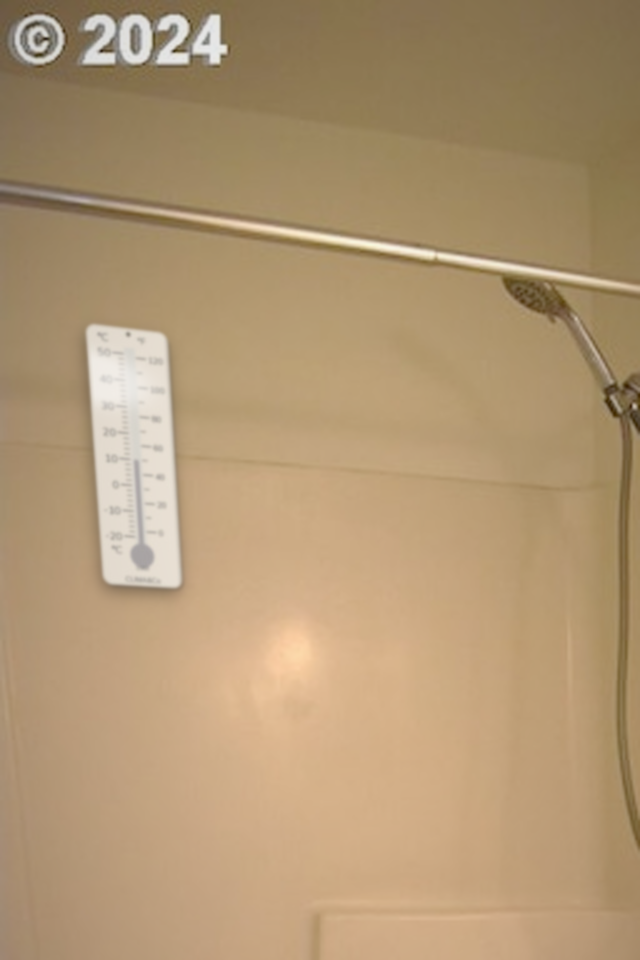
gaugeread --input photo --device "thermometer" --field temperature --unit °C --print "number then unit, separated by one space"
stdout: 10 °C
